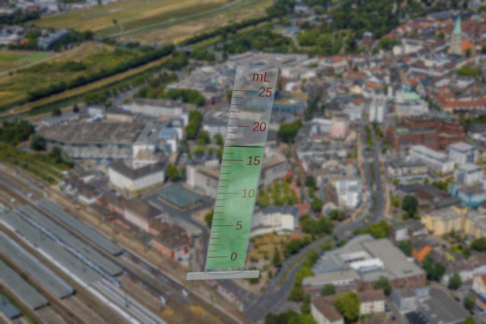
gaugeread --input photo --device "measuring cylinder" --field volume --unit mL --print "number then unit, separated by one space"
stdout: 17 mL
